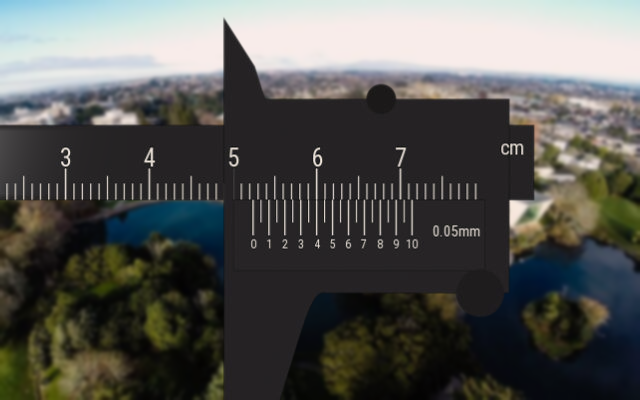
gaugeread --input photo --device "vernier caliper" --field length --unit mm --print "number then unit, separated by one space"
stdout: 52.4 mm
